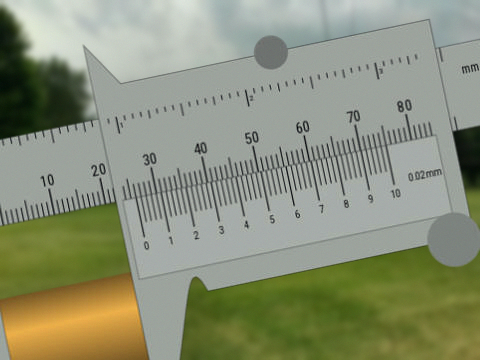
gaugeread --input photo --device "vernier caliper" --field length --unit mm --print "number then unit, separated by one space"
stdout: 26.0 mm
